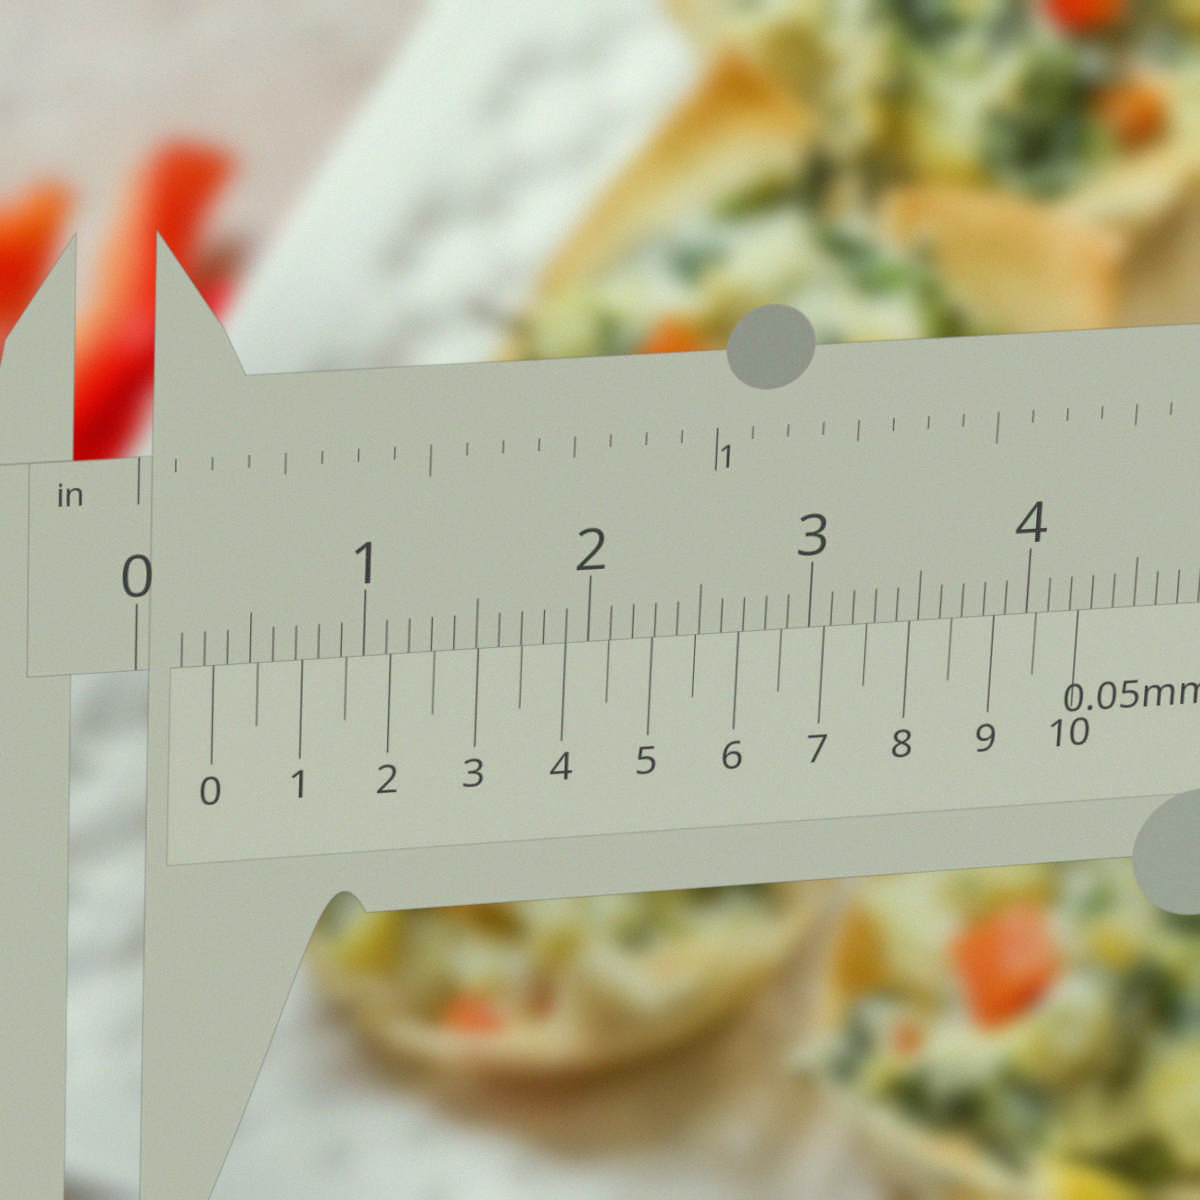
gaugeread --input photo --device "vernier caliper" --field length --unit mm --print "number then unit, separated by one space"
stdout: 3.4 mm
